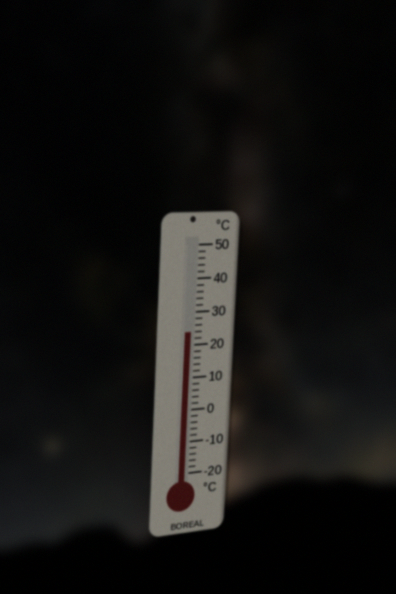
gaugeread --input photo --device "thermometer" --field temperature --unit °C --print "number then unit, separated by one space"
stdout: 24 °C
